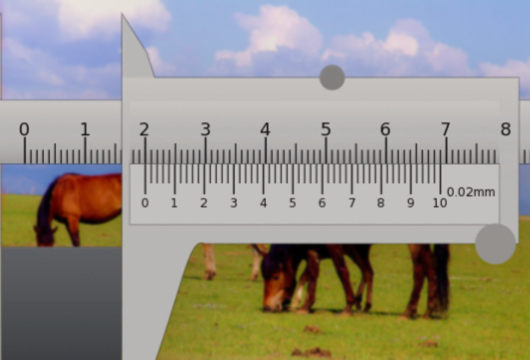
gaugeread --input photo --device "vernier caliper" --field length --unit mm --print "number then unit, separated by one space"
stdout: 20.0 mm
